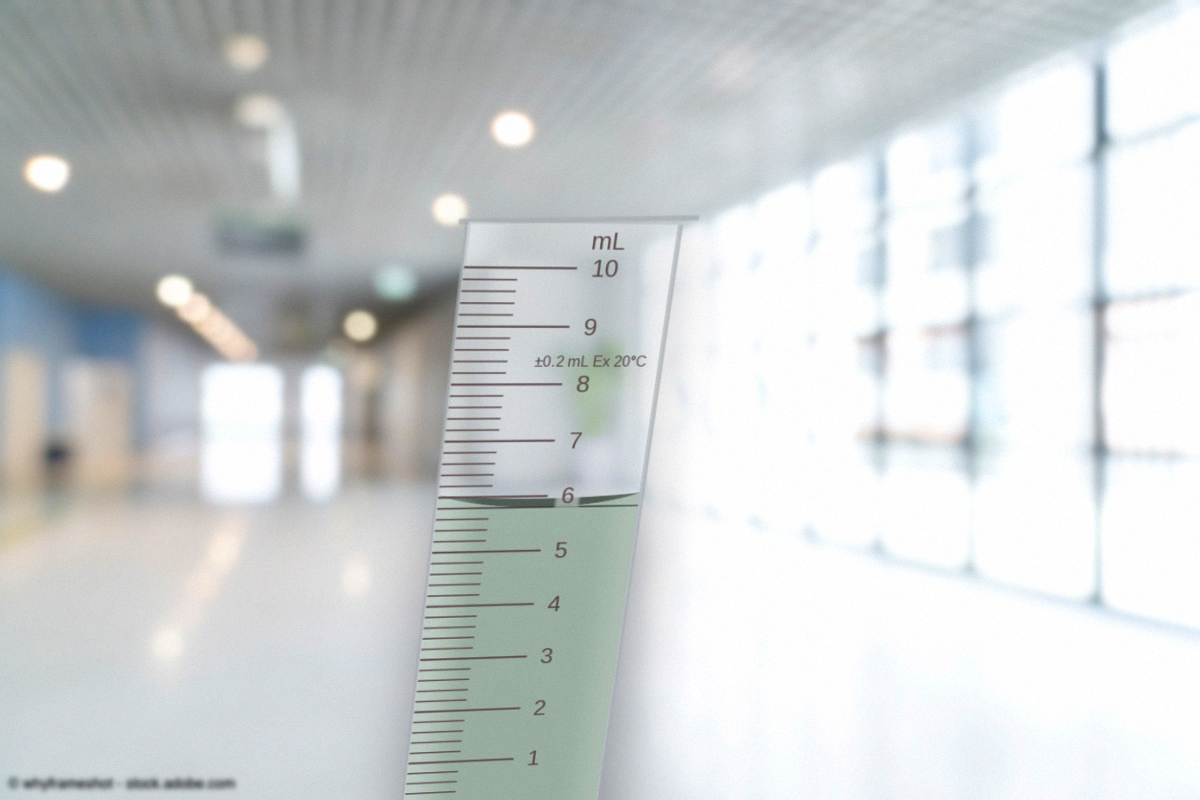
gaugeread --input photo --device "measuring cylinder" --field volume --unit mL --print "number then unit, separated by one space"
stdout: 5.8 mL
